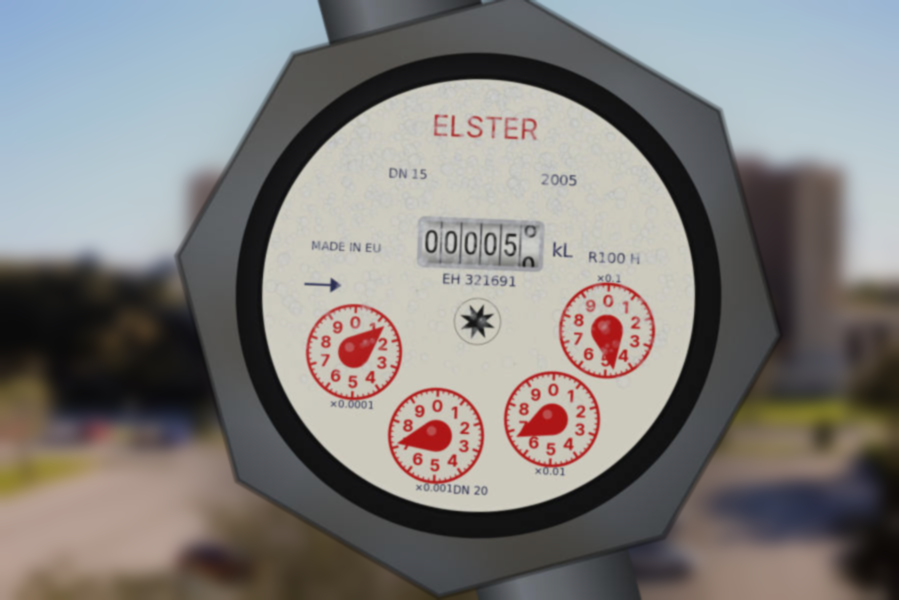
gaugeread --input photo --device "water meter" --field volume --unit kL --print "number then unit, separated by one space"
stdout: 58.4671 kL
